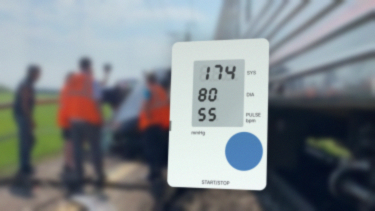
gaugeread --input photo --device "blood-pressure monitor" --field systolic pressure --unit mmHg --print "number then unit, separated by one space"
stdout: 174 mmHg
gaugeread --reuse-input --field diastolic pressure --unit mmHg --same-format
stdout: 80 mmHg
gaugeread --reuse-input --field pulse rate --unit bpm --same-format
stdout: 55 bpm
